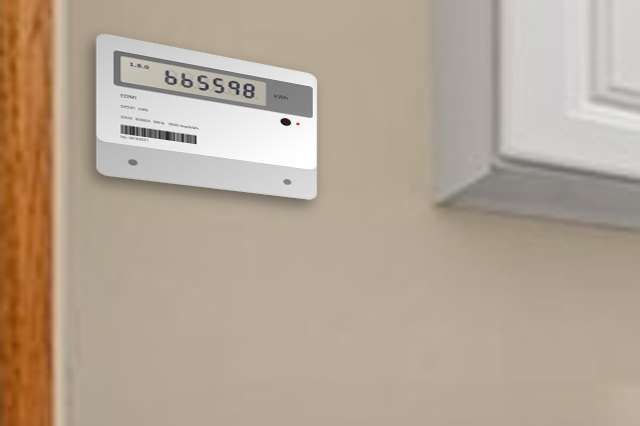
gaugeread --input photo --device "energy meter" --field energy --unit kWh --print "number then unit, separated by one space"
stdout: 665598 kWh
